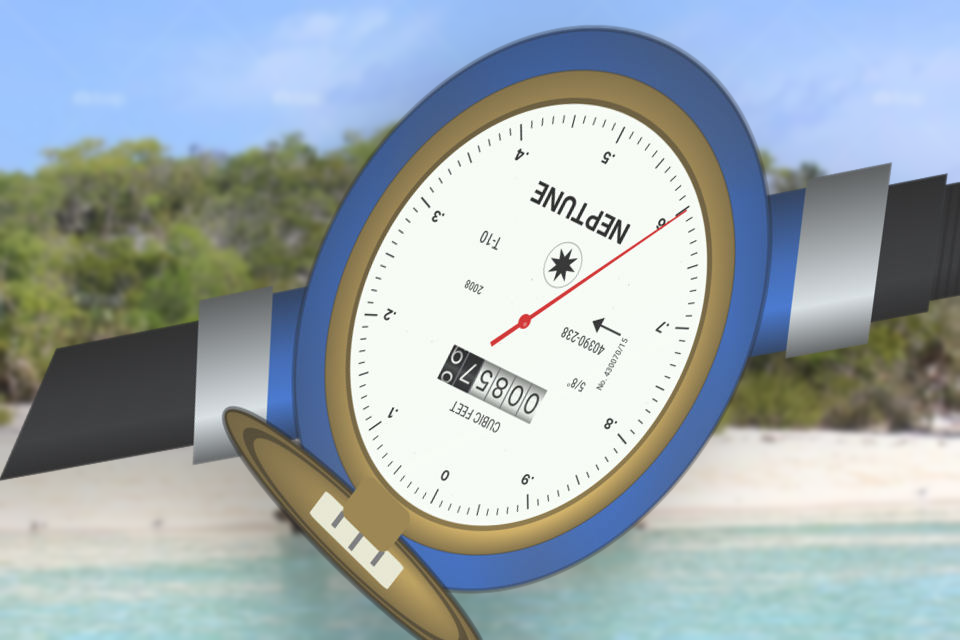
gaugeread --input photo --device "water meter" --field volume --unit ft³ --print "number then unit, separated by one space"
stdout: 8578.60 ft³
